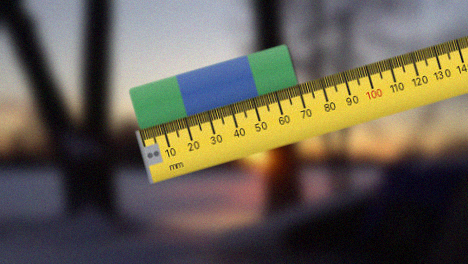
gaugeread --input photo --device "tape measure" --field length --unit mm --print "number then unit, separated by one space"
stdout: 70 mm
